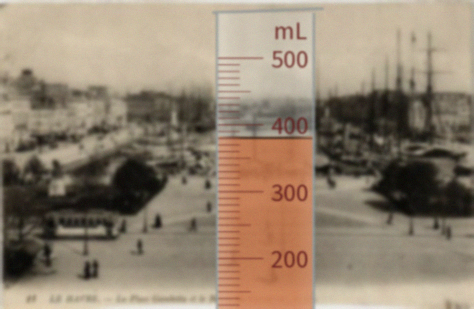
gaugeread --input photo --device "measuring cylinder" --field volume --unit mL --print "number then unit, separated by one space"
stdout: 380 mL
